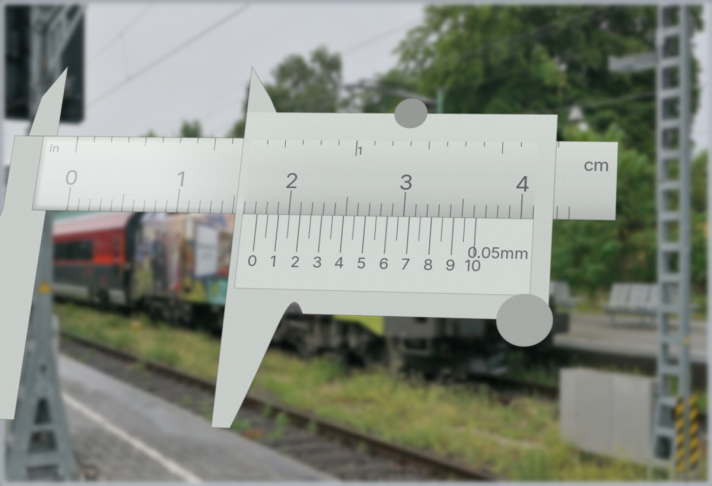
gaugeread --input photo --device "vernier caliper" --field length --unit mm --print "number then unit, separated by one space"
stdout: 17.2 mm
